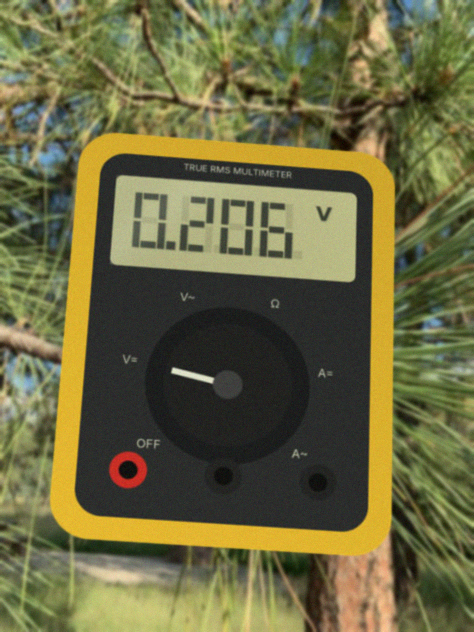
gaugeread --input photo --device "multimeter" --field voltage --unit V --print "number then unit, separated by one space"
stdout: 0.206 V
